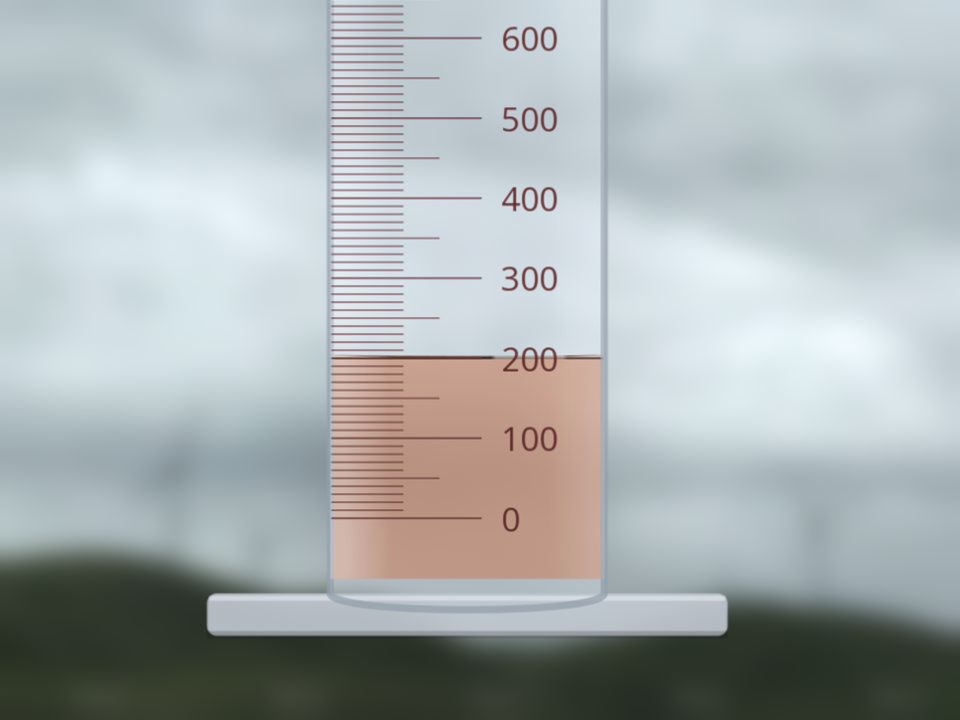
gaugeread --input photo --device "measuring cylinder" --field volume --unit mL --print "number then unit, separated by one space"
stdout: 200 mL
